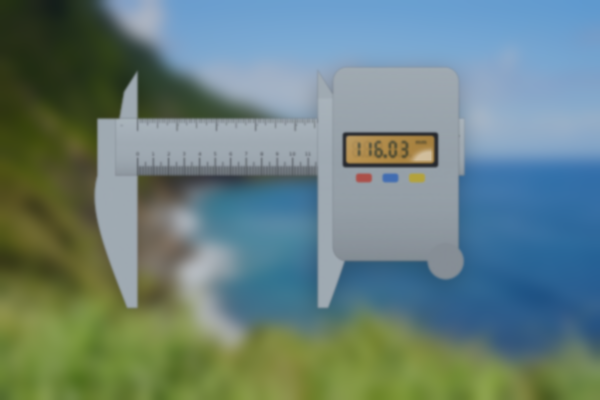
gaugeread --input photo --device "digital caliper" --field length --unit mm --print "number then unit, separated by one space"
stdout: 116.03 mm
